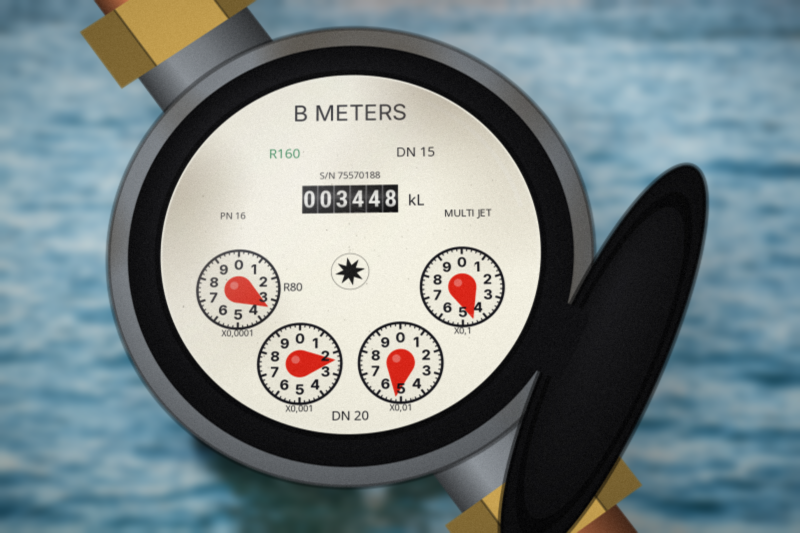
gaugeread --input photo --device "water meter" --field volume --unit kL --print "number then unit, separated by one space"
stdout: 3448.4523 kL
